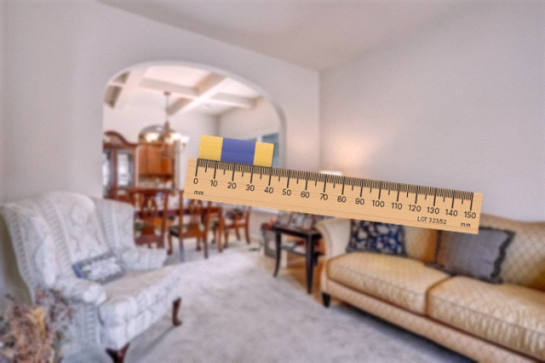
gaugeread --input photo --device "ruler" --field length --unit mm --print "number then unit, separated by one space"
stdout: 40 mm
